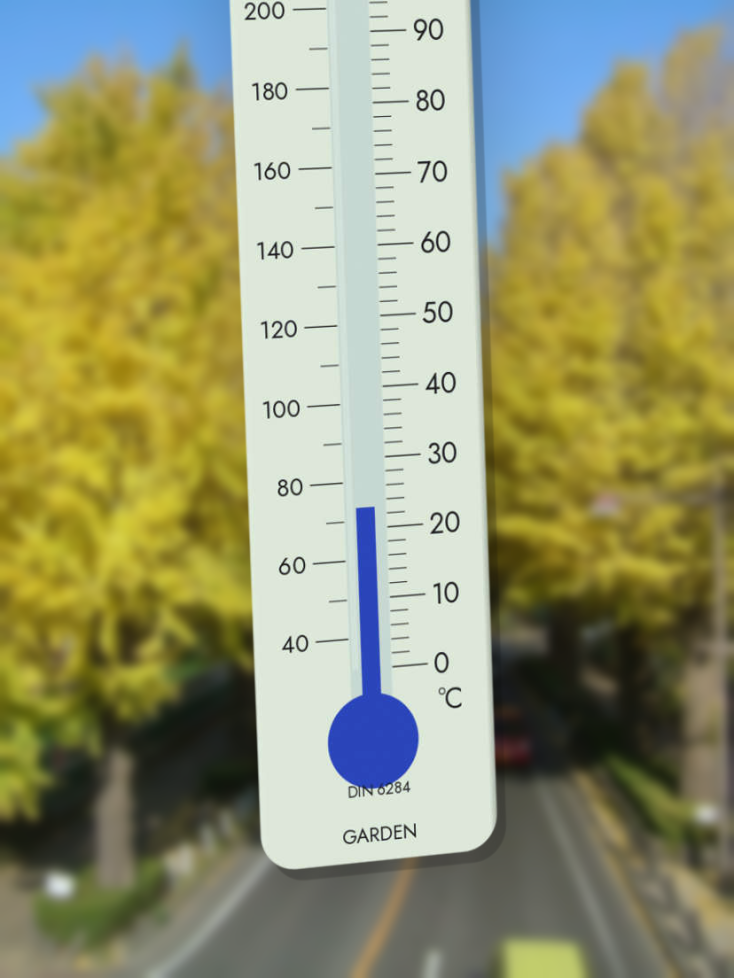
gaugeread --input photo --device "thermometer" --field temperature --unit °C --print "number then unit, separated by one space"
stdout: 23 °C
